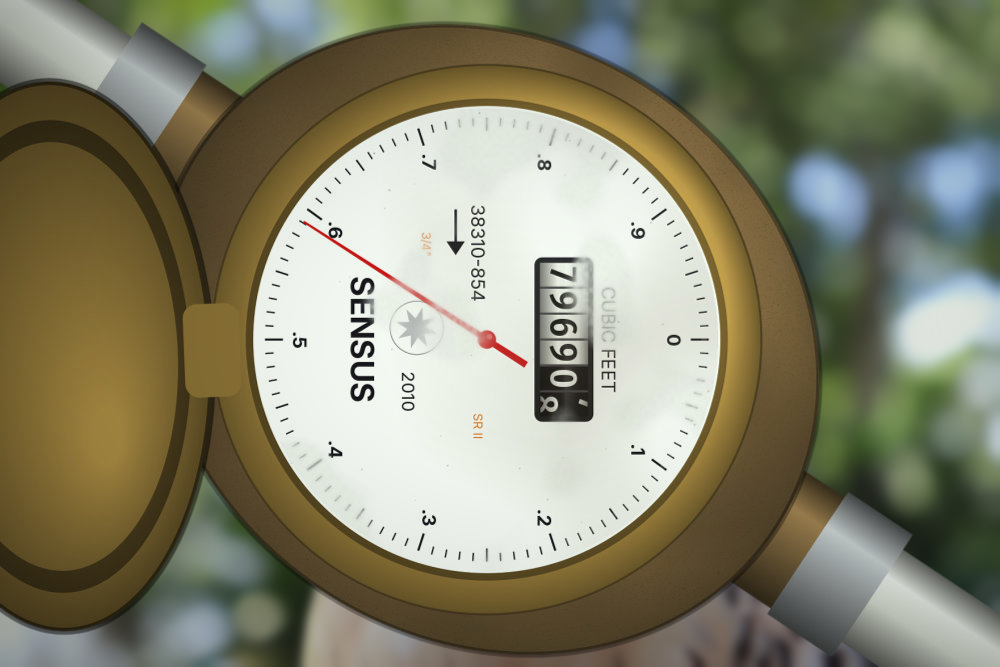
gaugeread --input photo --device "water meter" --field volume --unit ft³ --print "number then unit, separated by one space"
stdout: 796907.59 ft³
